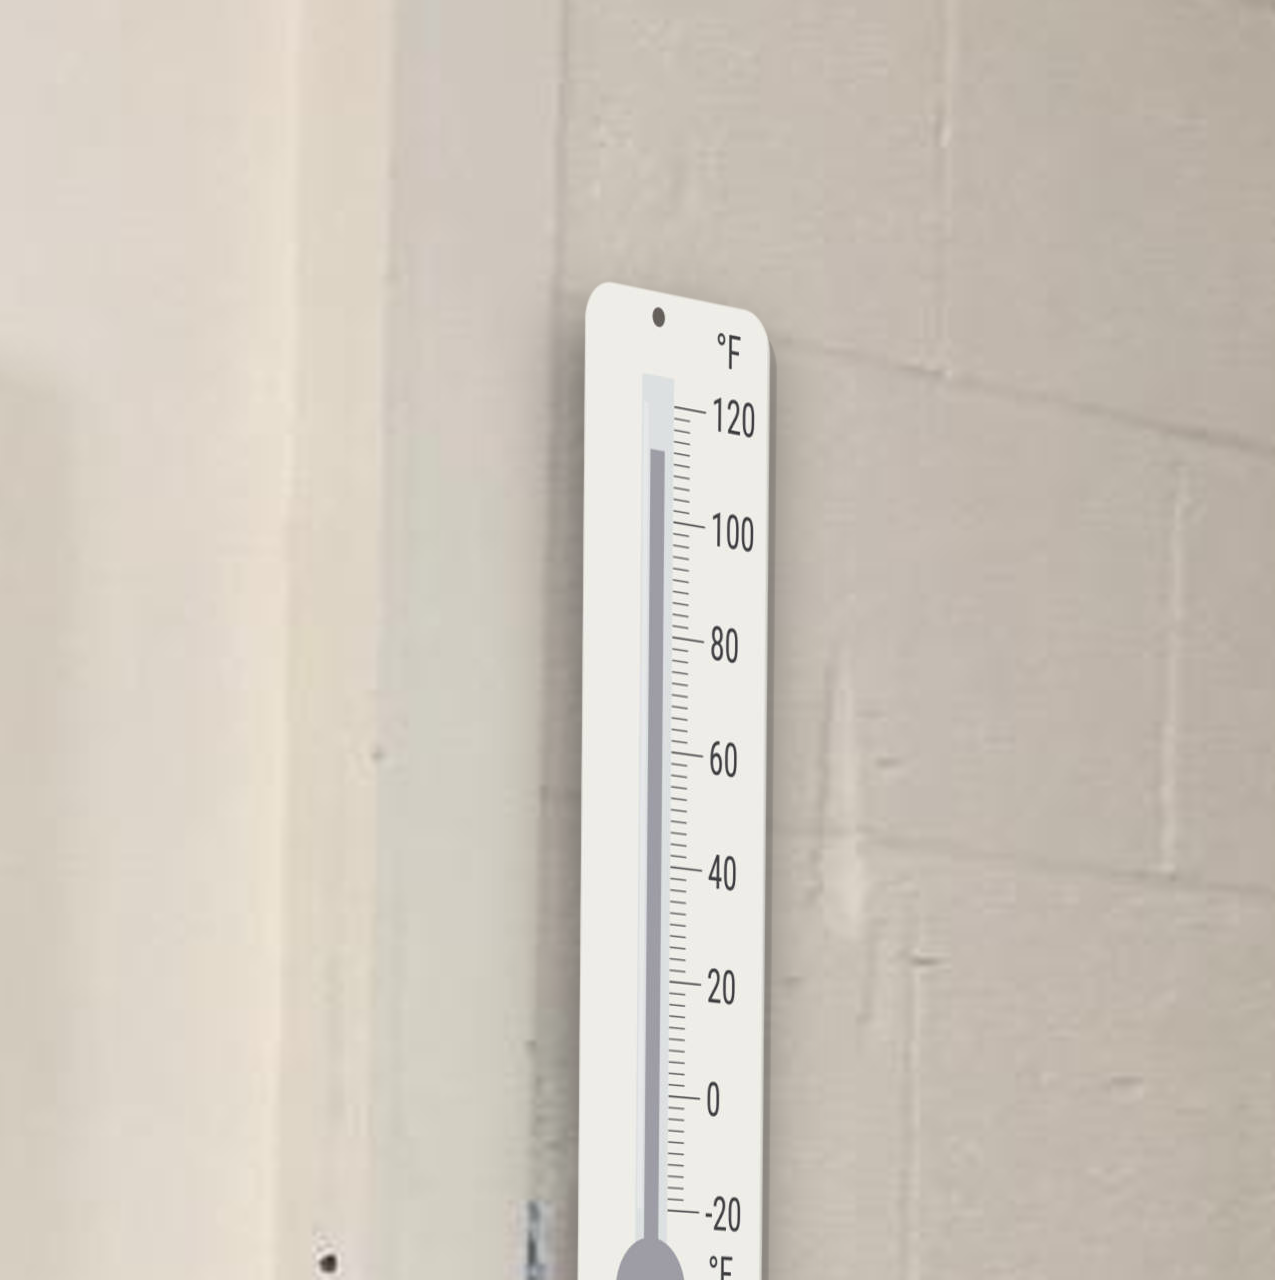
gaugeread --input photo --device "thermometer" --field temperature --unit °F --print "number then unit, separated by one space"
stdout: 112 °F
